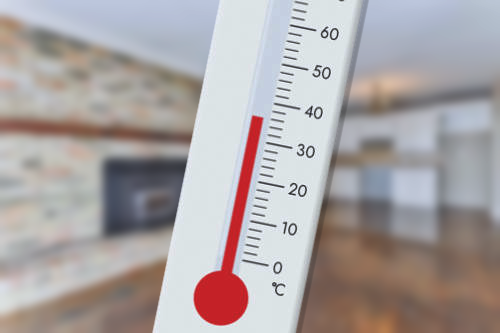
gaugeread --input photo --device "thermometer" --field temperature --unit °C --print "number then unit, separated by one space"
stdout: 36 °C
